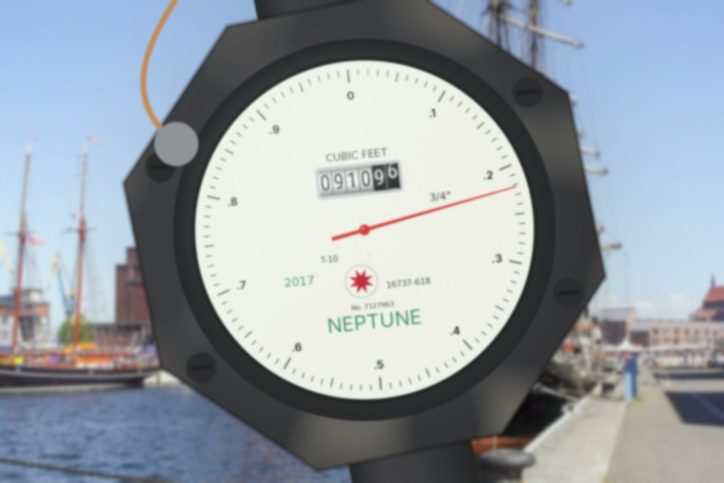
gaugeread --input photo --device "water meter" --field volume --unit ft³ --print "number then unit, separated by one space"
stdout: 91096.22 ft³
